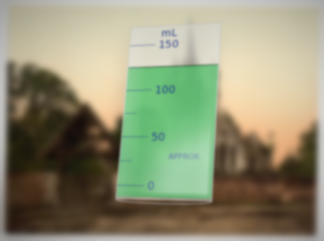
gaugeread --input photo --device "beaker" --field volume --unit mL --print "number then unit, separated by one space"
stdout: 125 mL
